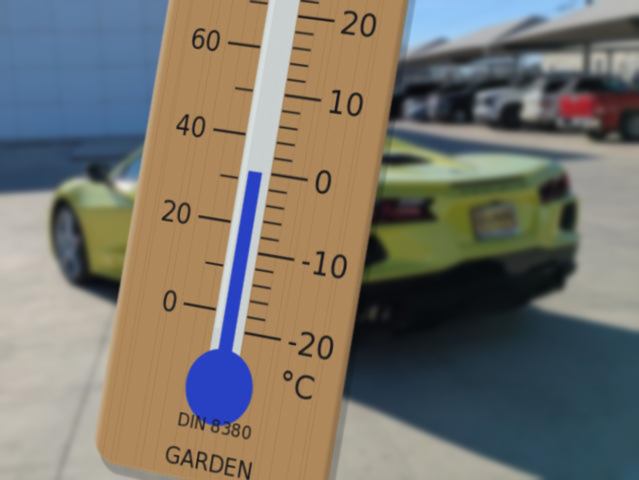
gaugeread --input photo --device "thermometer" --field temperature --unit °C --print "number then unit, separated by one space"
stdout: 0 °C
